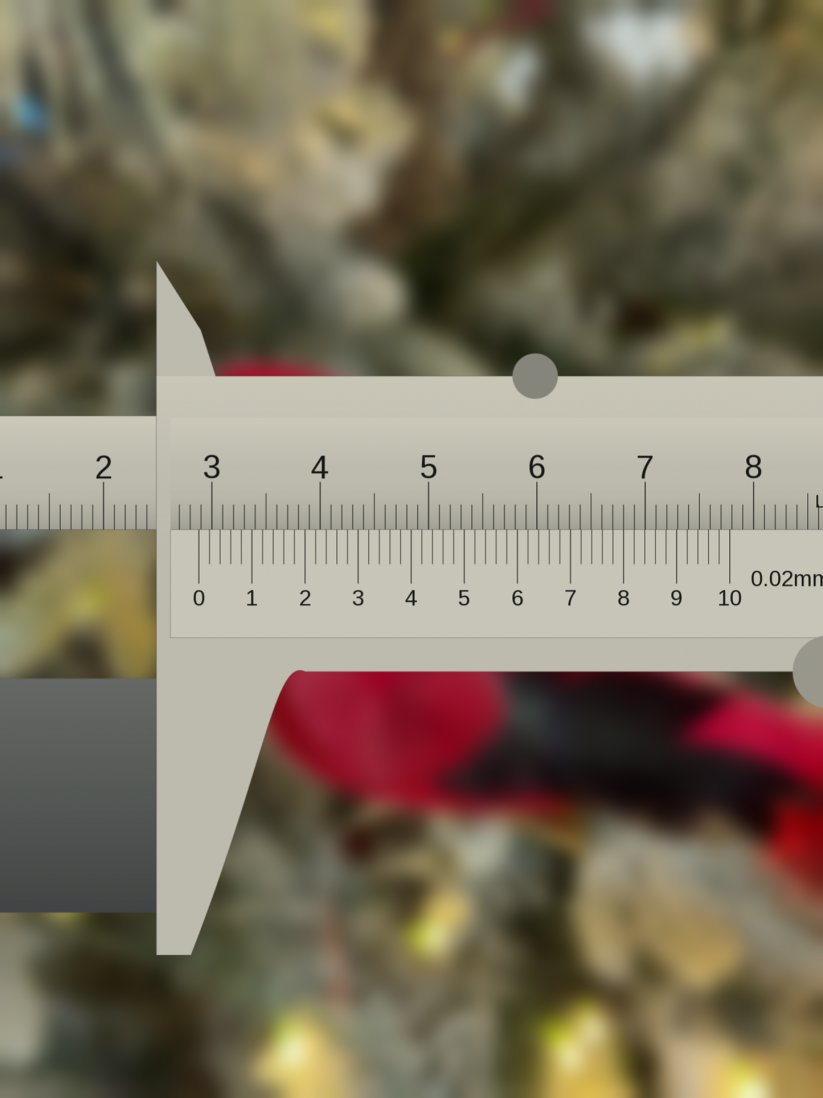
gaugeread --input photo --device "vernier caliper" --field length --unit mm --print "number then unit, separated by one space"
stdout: 28.8 mm
